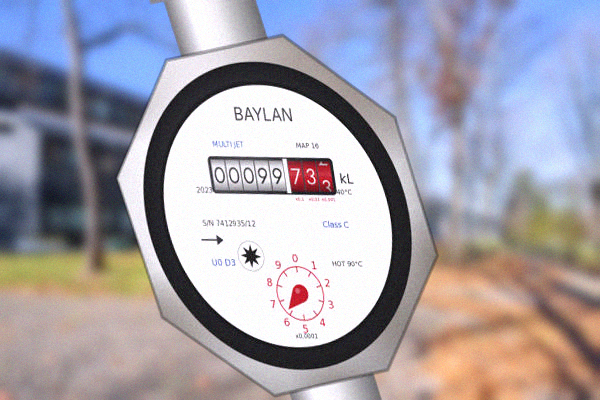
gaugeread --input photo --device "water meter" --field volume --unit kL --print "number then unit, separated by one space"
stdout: 99.7326 kL
